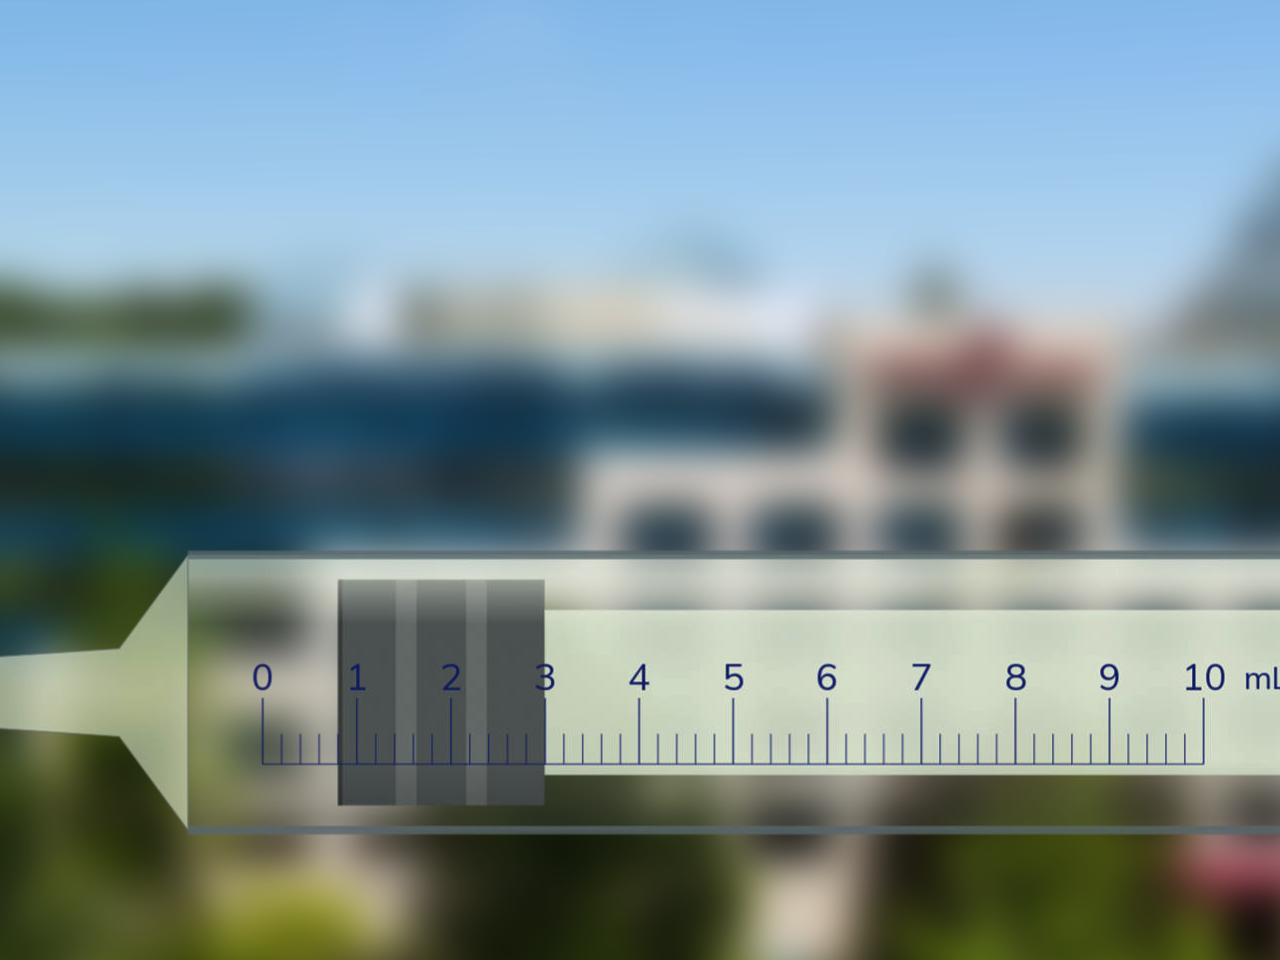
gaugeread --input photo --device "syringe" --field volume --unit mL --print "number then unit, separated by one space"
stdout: 0.8 mL
